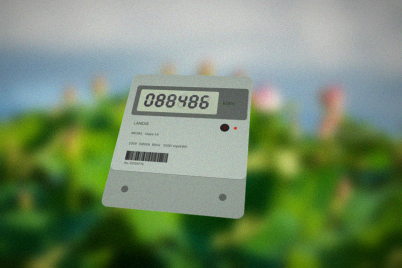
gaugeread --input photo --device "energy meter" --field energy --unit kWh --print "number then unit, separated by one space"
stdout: 88486 kWh
